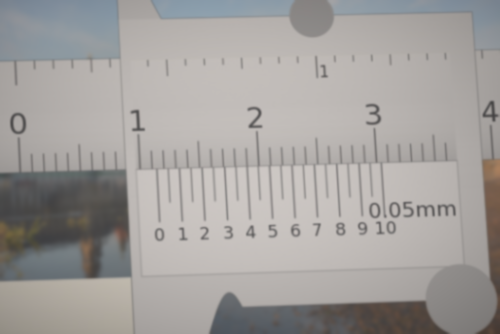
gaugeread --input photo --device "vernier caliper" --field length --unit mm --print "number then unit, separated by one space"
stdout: 11.4 mm
